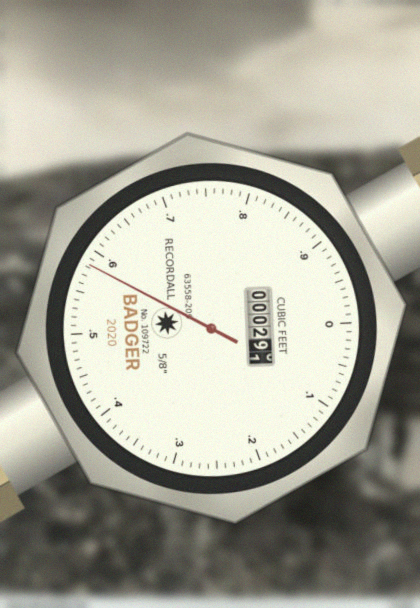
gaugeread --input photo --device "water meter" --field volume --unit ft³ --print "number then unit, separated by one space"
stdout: 290.58 ft³
